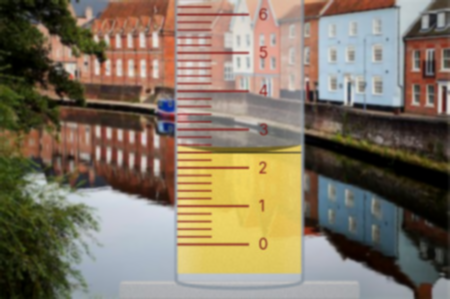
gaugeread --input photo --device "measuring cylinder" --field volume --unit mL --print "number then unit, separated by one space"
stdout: 2.4 mL
